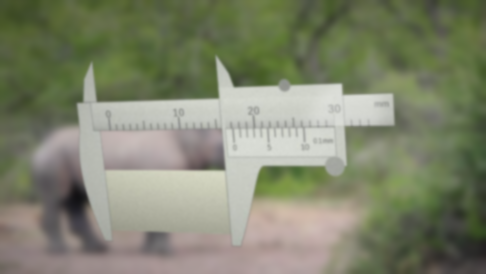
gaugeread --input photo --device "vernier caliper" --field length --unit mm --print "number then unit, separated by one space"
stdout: 17.2 mm
